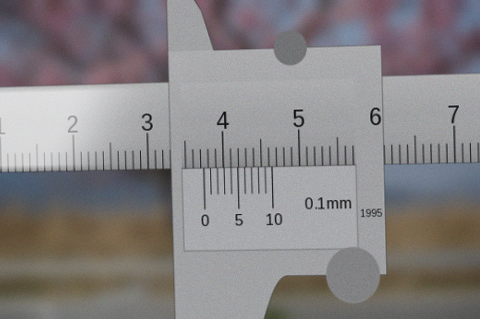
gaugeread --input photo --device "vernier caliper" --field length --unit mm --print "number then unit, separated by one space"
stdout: 37.4 mm
